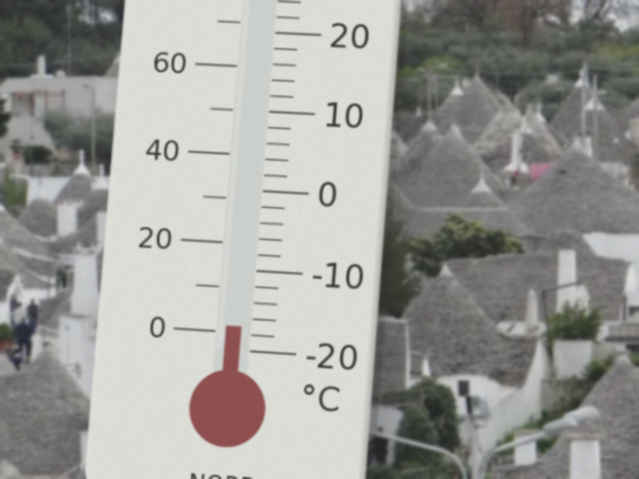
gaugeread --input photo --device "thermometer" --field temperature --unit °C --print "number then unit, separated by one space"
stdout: -17 °C
